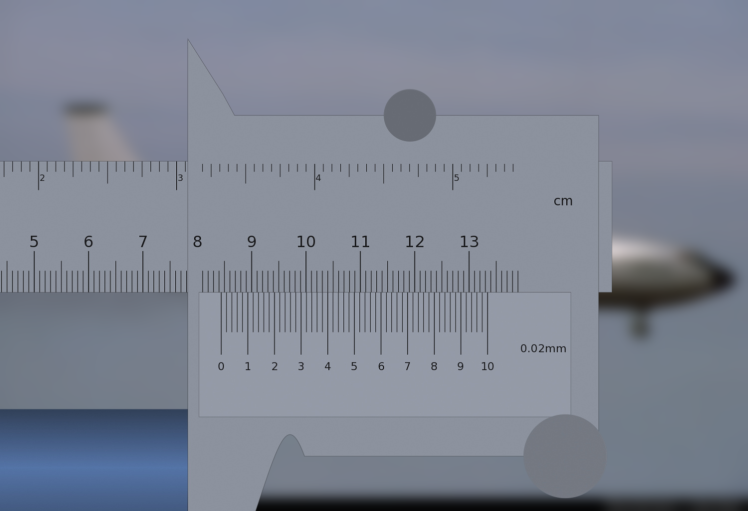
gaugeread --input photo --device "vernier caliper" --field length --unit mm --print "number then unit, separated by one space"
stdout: 84.4 mm
